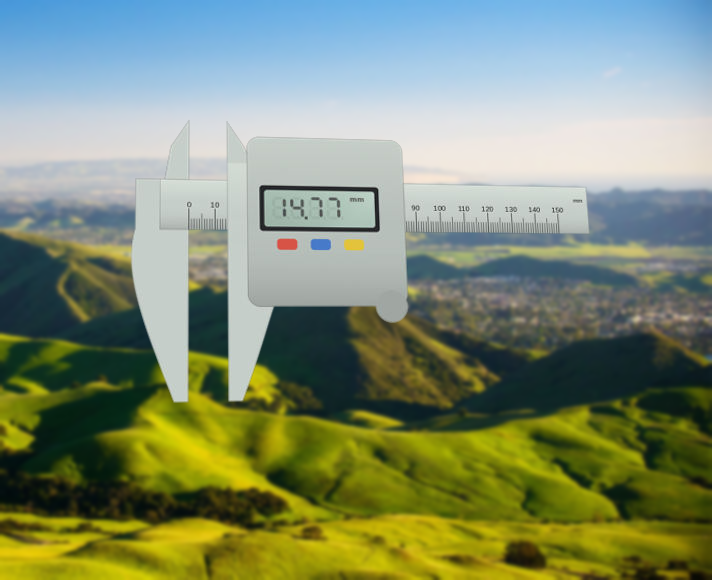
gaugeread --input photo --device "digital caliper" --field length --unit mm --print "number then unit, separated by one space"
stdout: 14.77 mm
